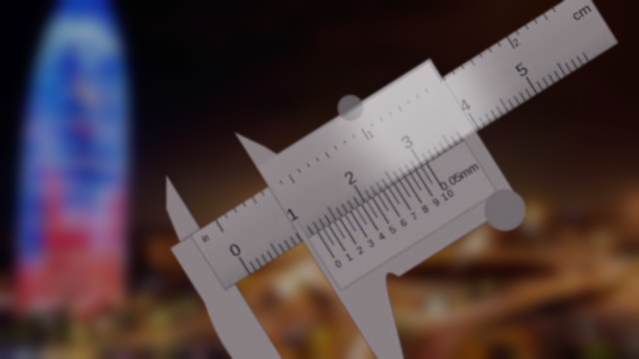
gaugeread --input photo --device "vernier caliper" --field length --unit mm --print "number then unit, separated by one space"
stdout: 11.8 mm
